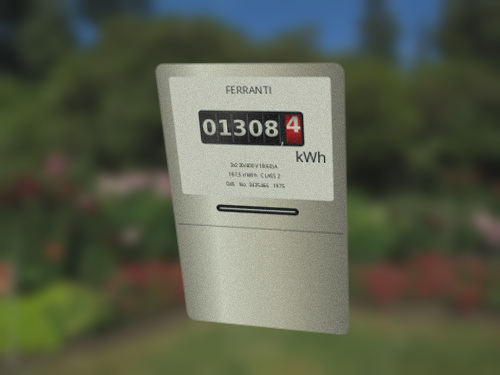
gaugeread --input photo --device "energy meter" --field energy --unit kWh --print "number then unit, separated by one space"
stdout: 1308.4 kWh
